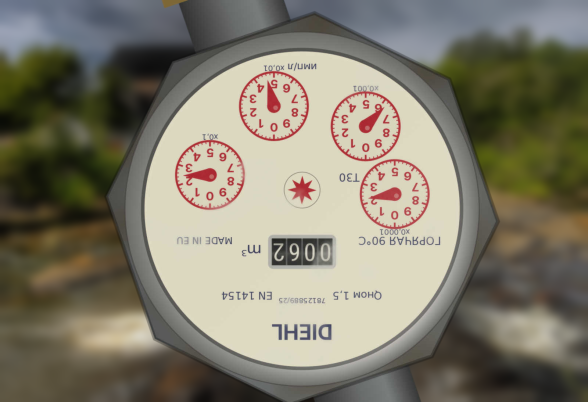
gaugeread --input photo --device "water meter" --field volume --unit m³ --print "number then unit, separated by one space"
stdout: 62.2462 m³
